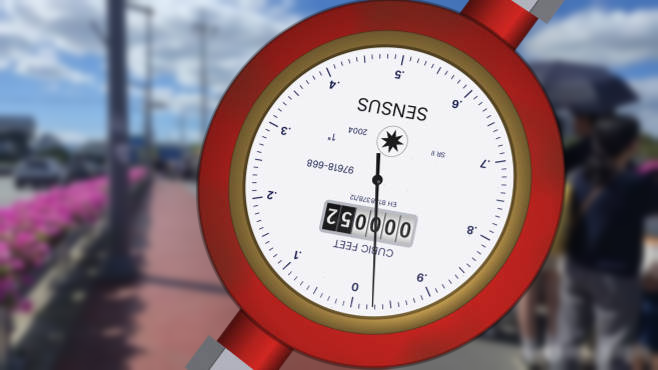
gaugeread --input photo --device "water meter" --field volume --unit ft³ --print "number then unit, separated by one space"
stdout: 51.97 ft³
